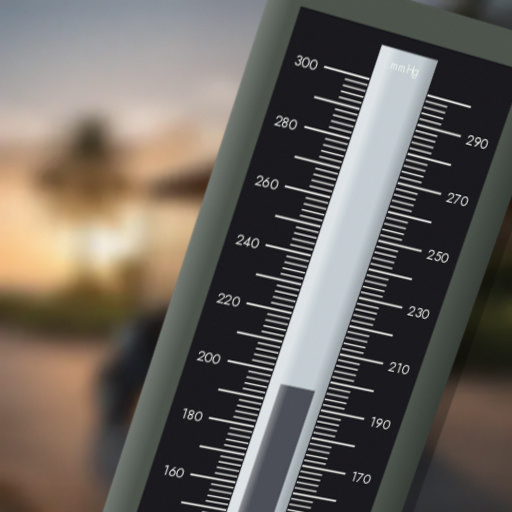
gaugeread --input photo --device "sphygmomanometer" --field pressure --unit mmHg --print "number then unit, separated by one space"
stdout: 196 mmHg
